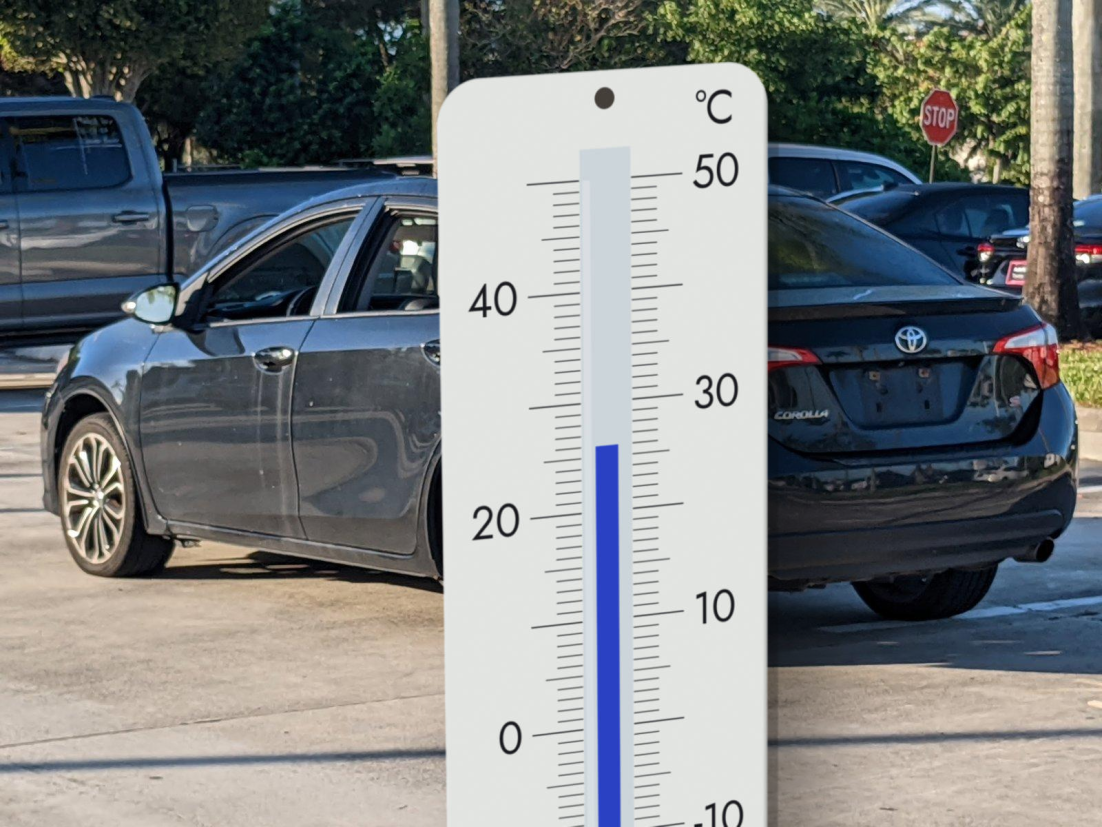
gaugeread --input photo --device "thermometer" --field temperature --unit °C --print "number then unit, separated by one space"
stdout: 26 °C
